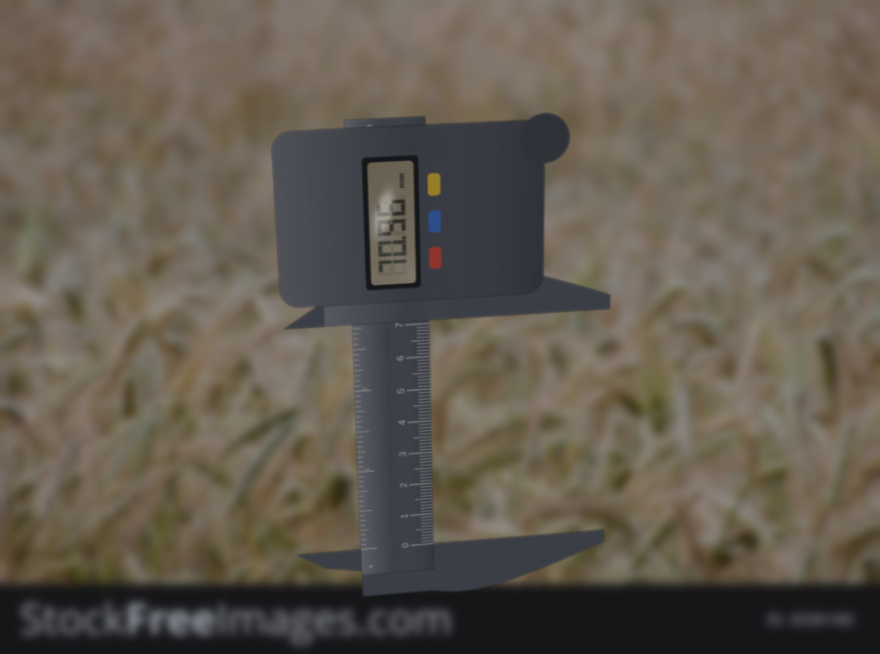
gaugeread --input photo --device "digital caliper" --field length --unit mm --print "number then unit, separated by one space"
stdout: 70.96 mm
